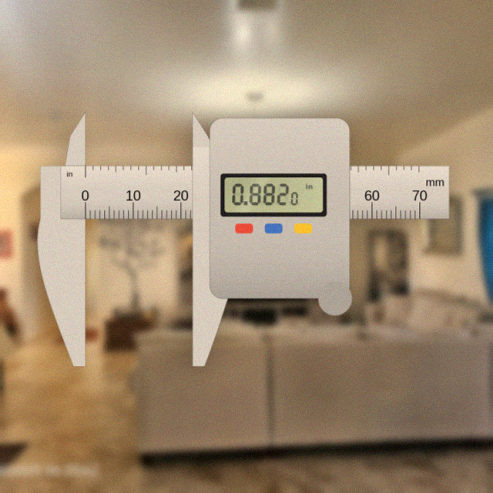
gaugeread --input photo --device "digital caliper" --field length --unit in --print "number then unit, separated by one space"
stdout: 0.8820 in
